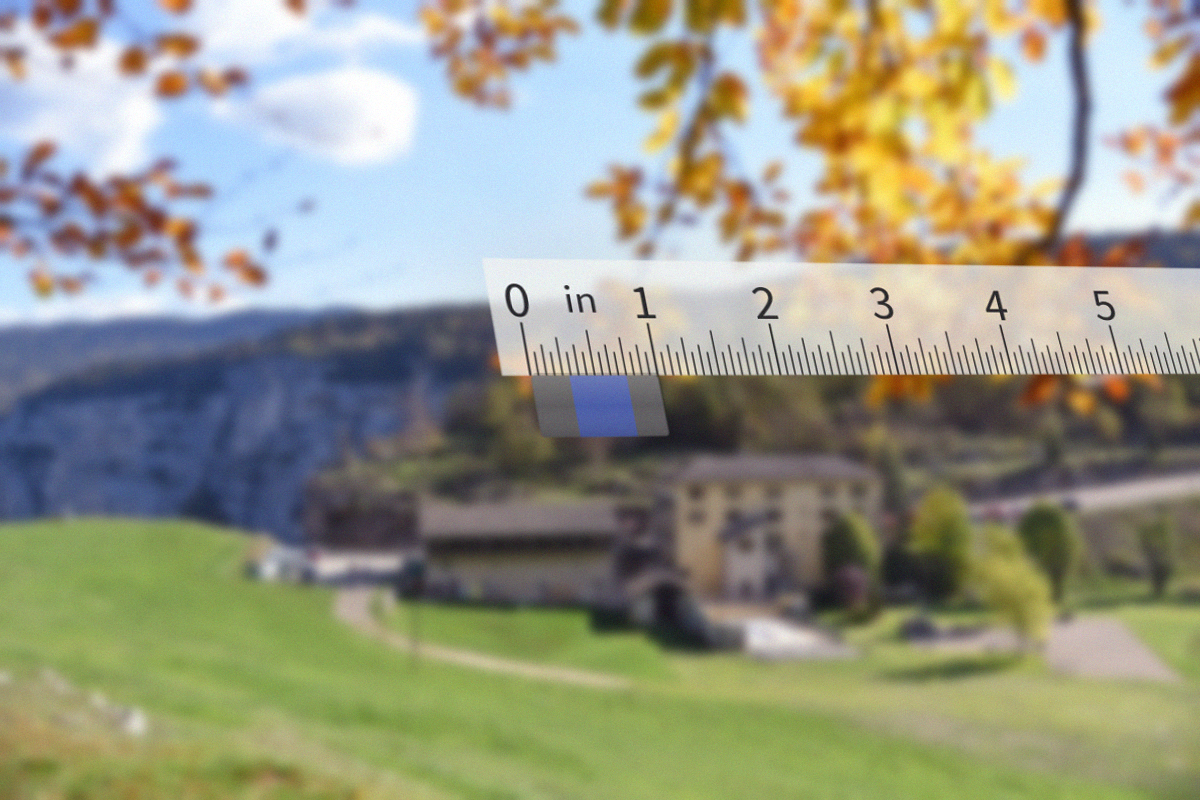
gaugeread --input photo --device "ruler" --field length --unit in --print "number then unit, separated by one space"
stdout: 1 in
